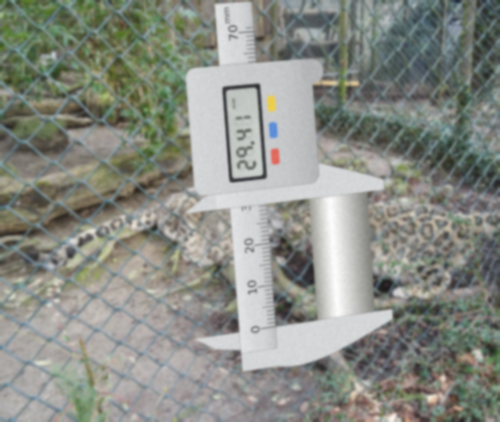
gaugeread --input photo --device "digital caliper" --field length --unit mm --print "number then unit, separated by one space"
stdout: 29.41 mm
